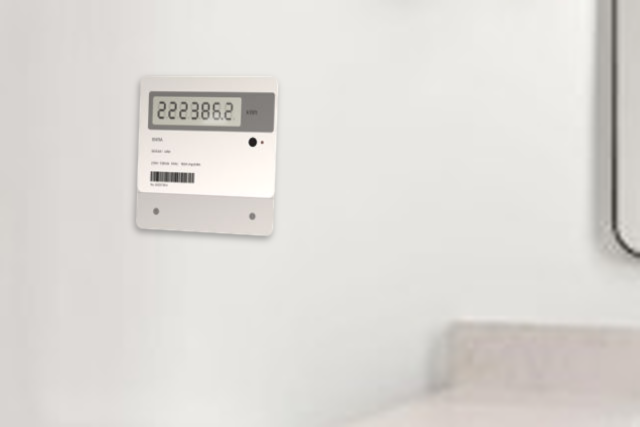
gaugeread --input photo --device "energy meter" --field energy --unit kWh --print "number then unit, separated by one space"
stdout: 222386.2 kWh
